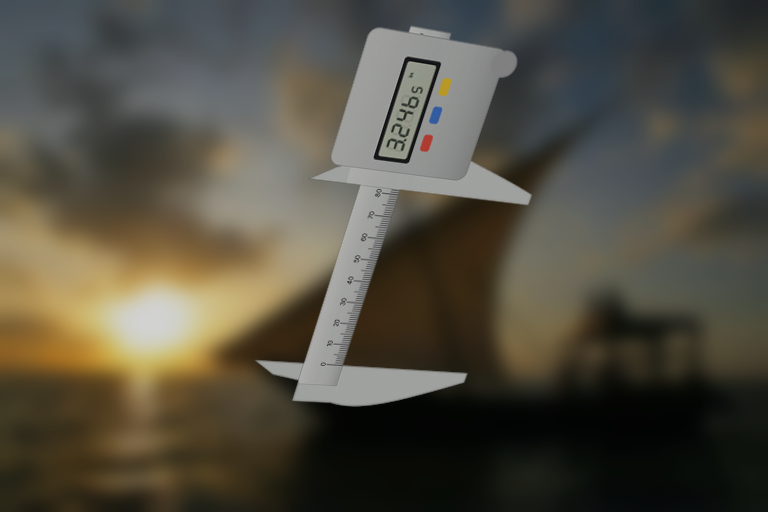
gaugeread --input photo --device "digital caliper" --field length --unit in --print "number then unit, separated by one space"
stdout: 3.2465 in
